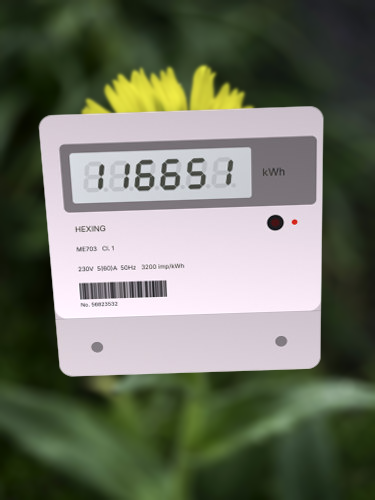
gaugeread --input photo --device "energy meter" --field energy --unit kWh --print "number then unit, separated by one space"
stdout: 116651 kWh
